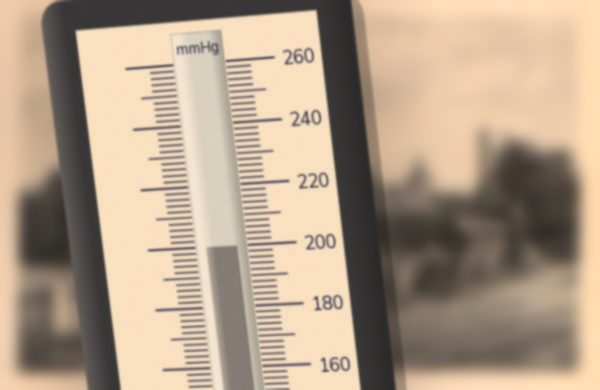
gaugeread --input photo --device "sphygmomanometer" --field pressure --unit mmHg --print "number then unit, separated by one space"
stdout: 200 mmHg
